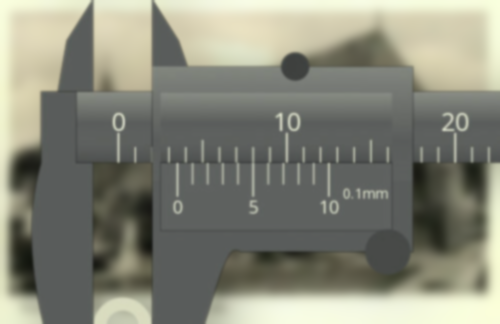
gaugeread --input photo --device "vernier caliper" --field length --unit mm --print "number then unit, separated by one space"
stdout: 3.5 mm
